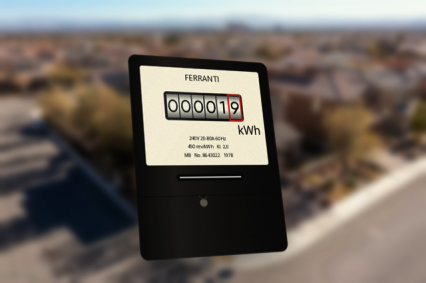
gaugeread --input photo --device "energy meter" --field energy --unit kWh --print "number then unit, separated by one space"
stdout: 1.9 kWh
